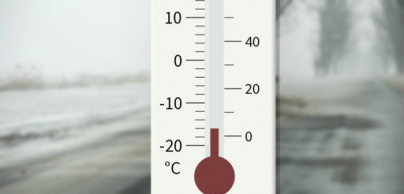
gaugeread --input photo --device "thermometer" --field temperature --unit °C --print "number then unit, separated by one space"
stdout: -16 °C
